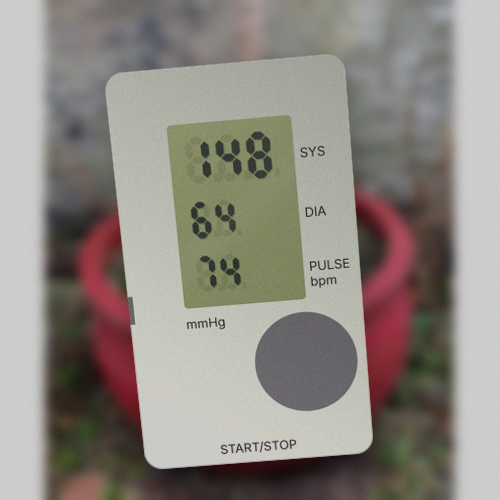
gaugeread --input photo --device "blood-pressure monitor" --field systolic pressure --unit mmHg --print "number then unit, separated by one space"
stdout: 148 mmHg
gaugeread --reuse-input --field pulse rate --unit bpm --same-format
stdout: 74 bpm
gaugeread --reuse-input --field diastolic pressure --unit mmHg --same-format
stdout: 64 mmHg
